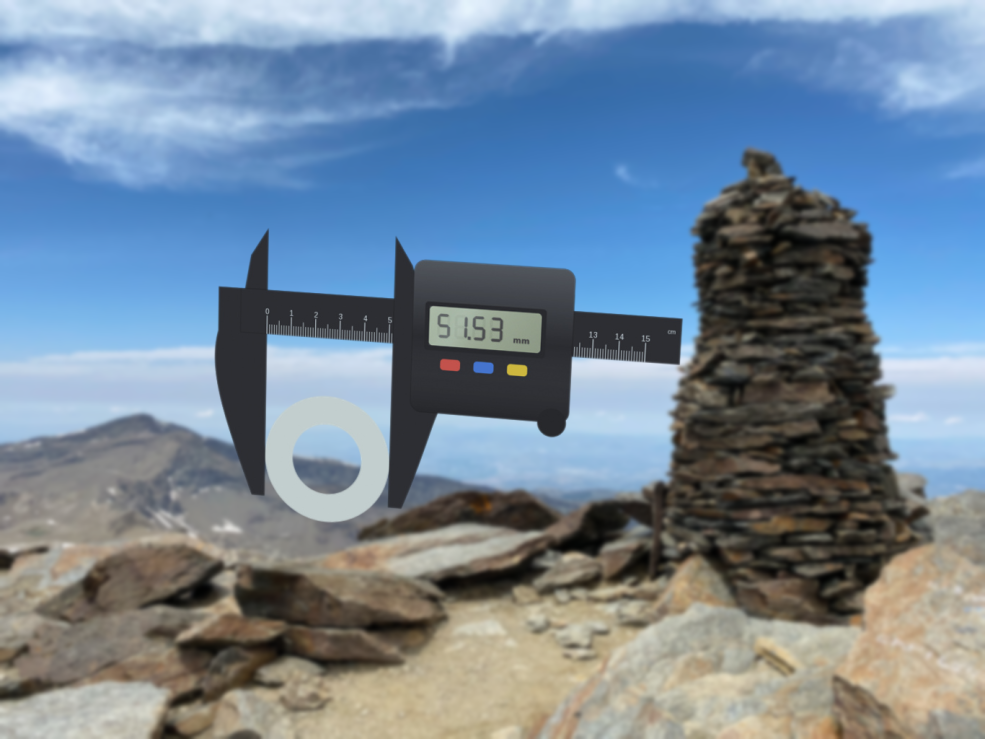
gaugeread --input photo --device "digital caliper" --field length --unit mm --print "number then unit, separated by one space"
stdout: 51.53 mm
